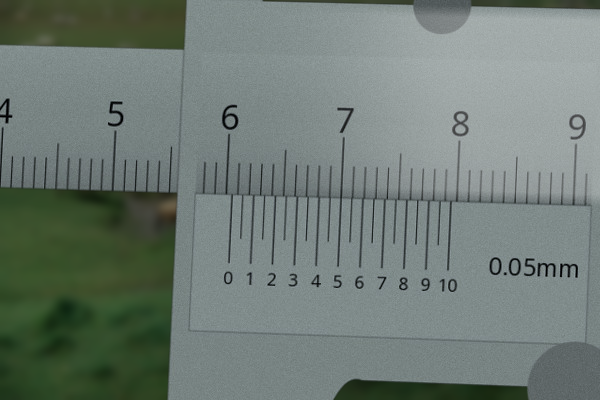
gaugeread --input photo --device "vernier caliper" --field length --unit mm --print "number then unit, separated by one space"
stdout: 60.5 mm
